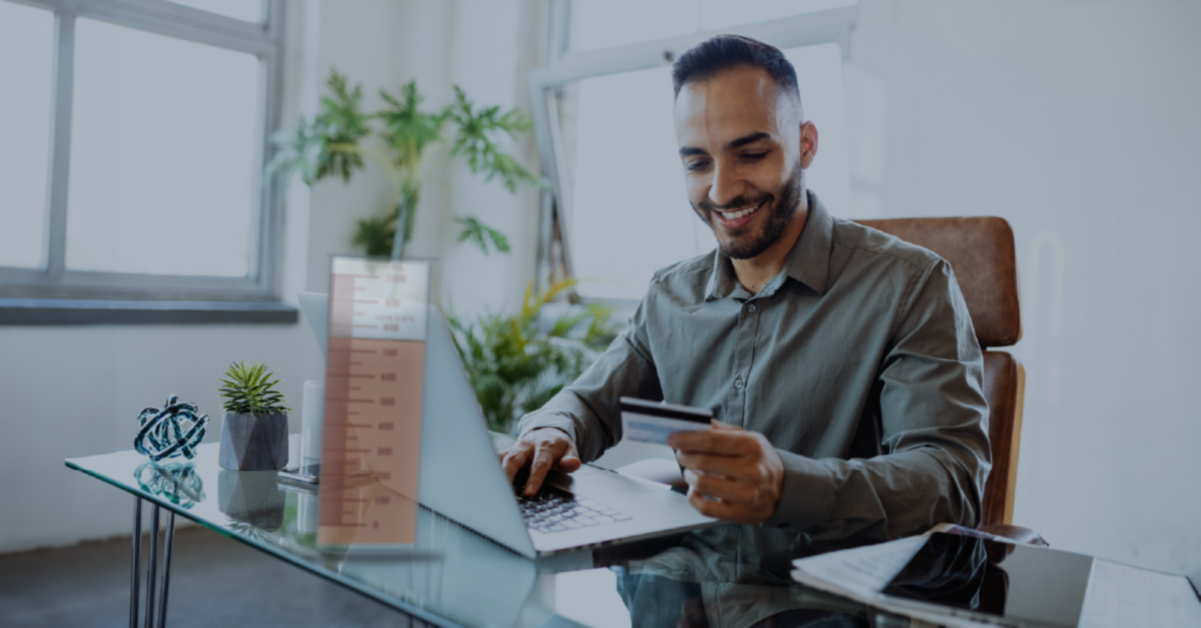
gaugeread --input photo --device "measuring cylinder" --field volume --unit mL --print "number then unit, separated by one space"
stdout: 750 mL
